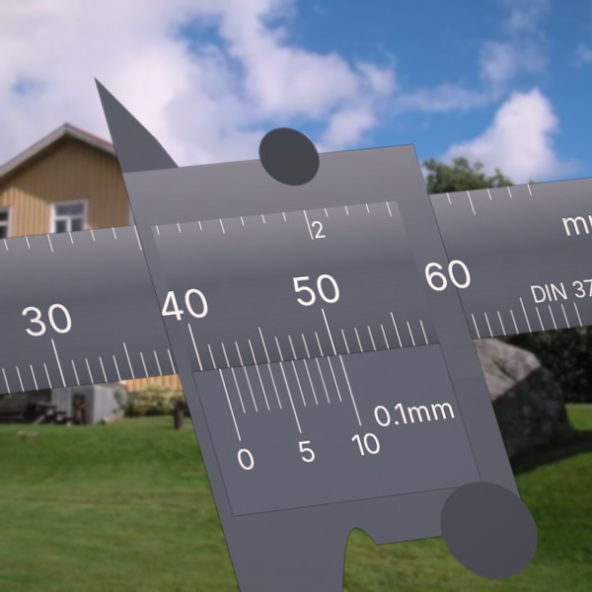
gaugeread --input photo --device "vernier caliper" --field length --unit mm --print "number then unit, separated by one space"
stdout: 41.3 mm
